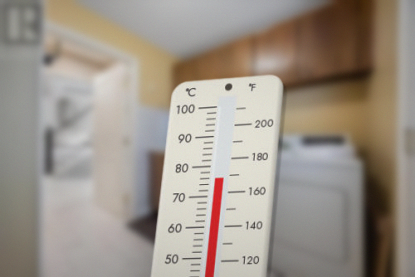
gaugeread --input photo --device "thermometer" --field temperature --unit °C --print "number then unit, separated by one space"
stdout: 76 °C
